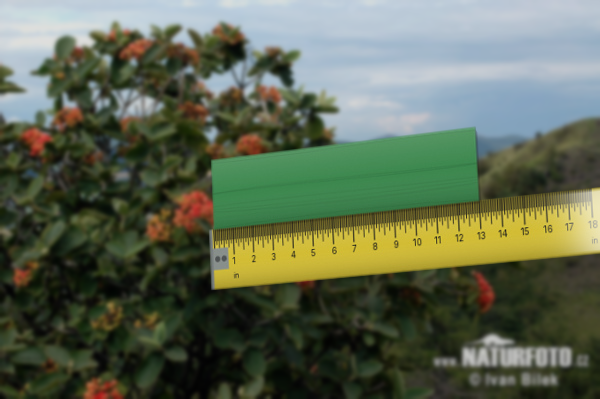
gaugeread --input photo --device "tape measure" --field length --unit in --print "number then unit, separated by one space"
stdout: 13 in
